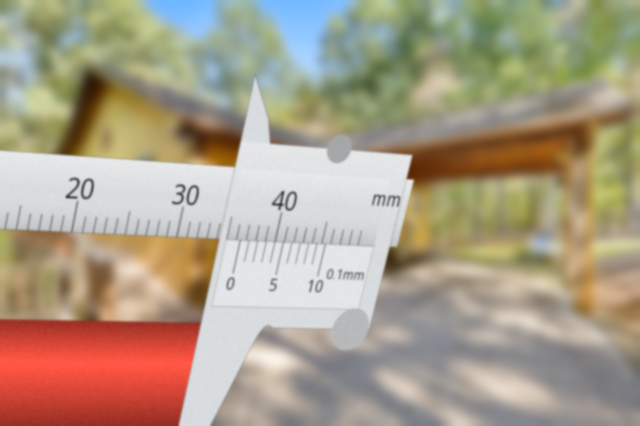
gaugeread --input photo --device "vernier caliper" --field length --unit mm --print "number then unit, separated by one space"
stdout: 36.4 mm
